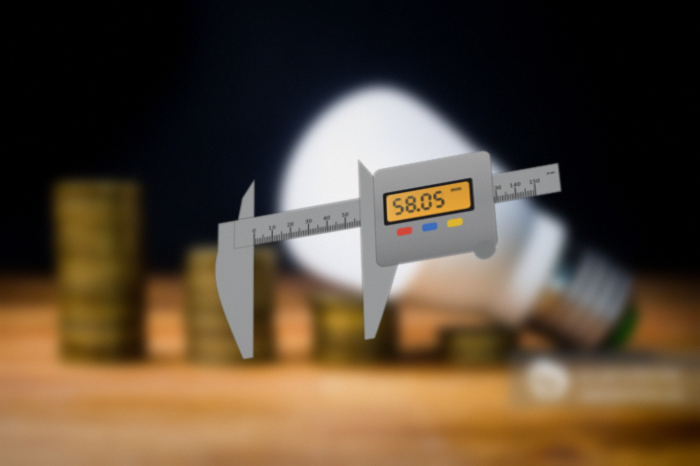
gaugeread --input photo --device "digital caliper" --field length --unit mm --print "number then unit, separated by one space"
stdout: 58.05 mm
